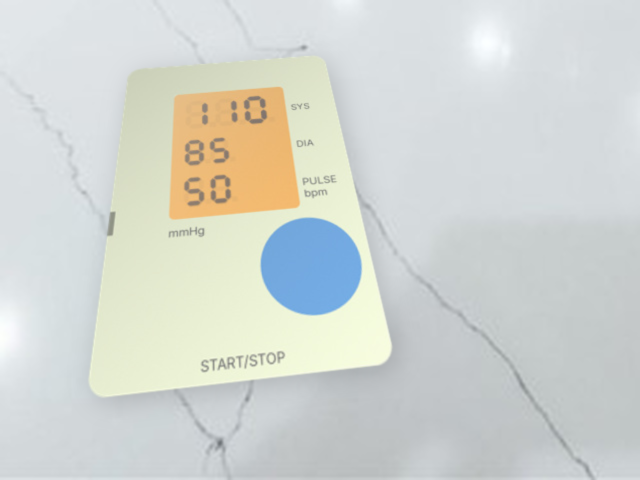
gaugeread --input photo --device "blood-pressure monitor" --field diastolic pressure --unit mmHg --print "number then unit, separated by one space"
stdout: 85 mmHg
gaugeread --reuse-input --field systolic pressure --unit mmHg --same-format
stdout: 110 mmHg
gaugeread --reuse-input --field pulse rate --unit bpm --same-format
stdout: 50 bpm
